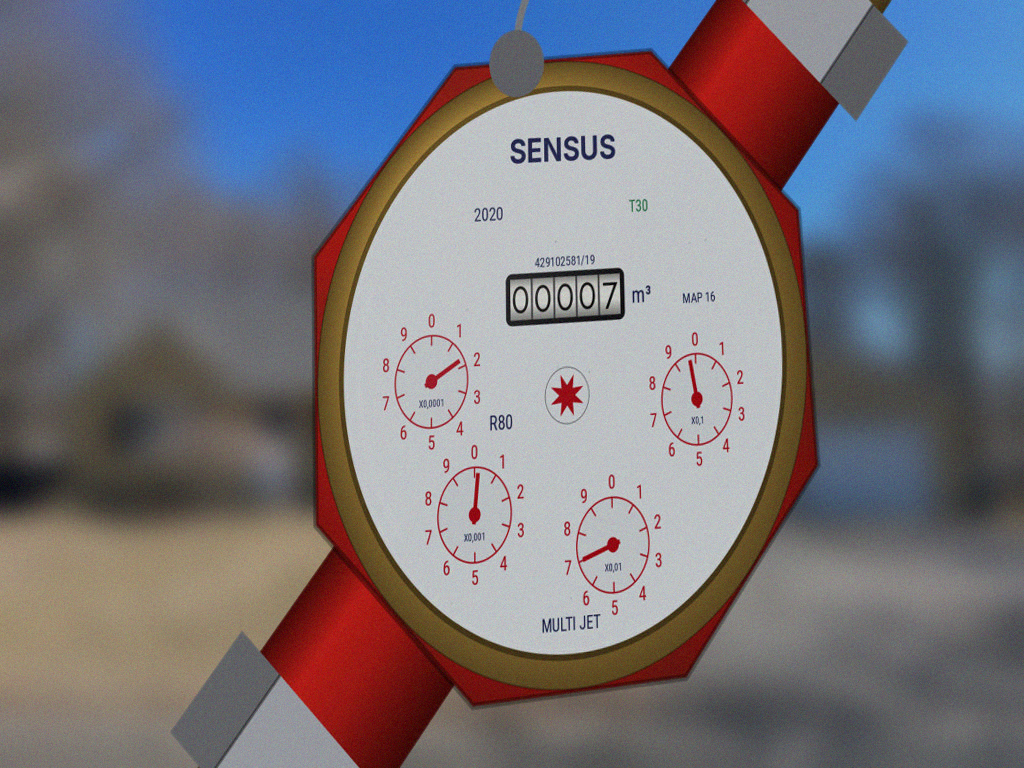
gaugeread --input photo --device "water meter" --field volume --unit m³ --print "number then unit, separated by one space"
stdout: 6.9701 m³
